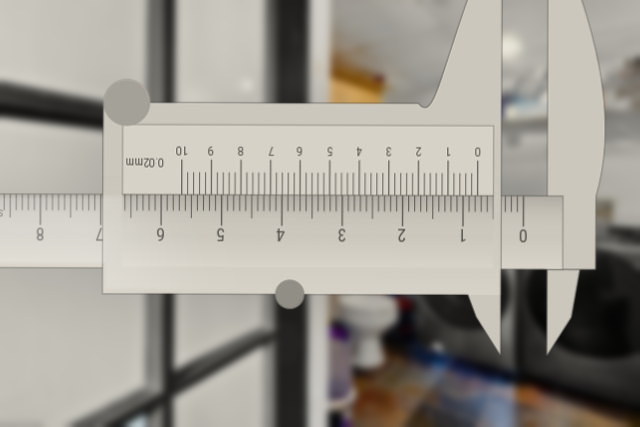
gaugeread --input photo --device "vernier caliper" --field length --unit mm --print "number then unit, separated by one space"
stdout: 7.6 mm
